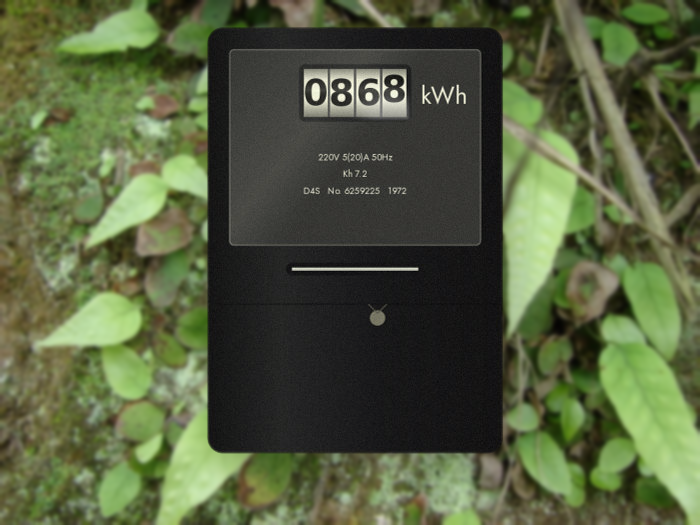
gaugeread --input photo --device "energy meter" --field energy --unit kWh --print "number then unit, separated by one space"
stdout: 868 kWh
